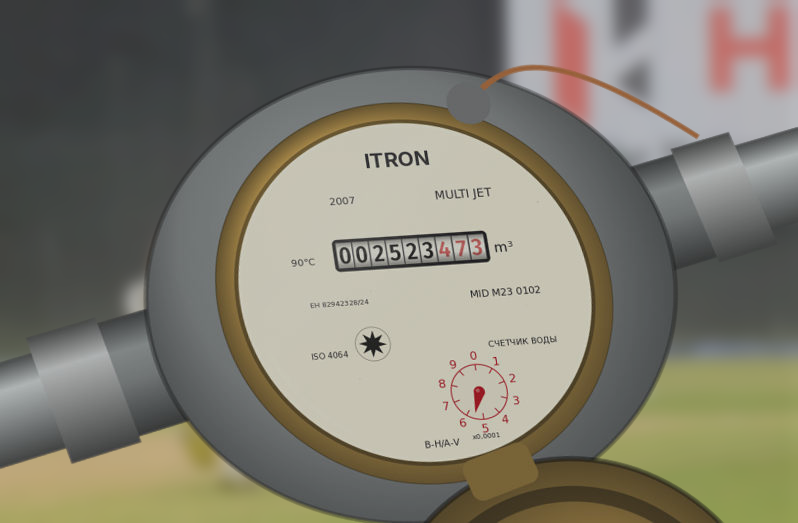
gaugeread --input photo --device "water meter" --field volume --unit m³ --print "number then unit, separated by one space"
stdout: 2523.4735 m³
